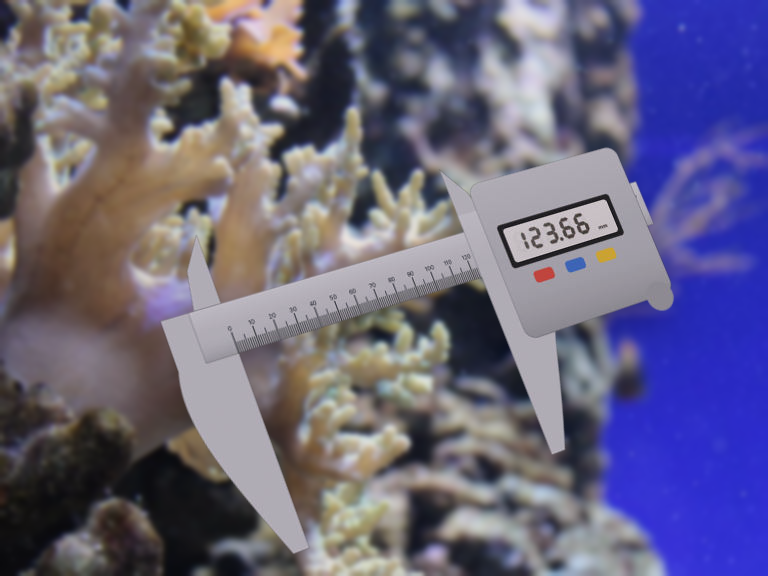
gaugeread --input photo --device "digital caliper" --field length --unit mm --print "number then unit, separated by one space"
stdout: 123.66 mm
